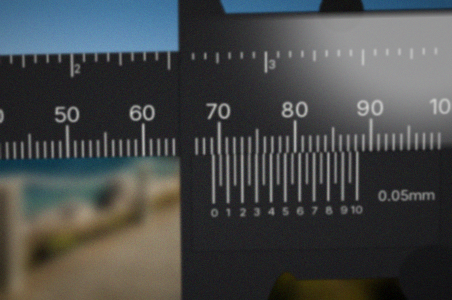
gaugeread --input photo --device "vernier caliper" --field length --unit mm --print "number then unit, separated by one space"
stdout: 69.2 mm
